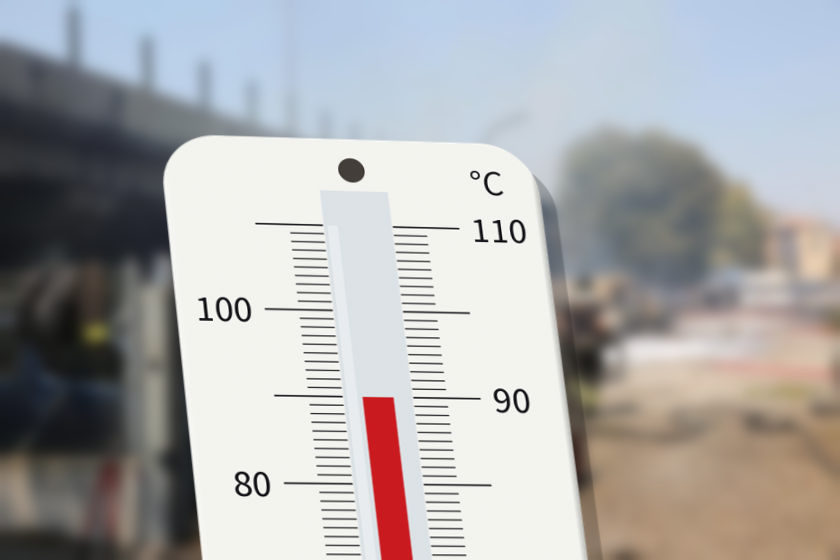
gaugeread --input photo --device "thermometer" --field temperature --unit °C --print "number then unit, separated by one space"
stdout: 90 °C
